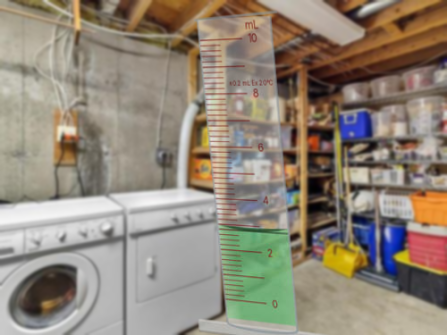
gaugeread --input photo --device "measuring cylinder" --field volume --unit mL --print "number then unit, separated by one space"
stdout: 2.8 mL
